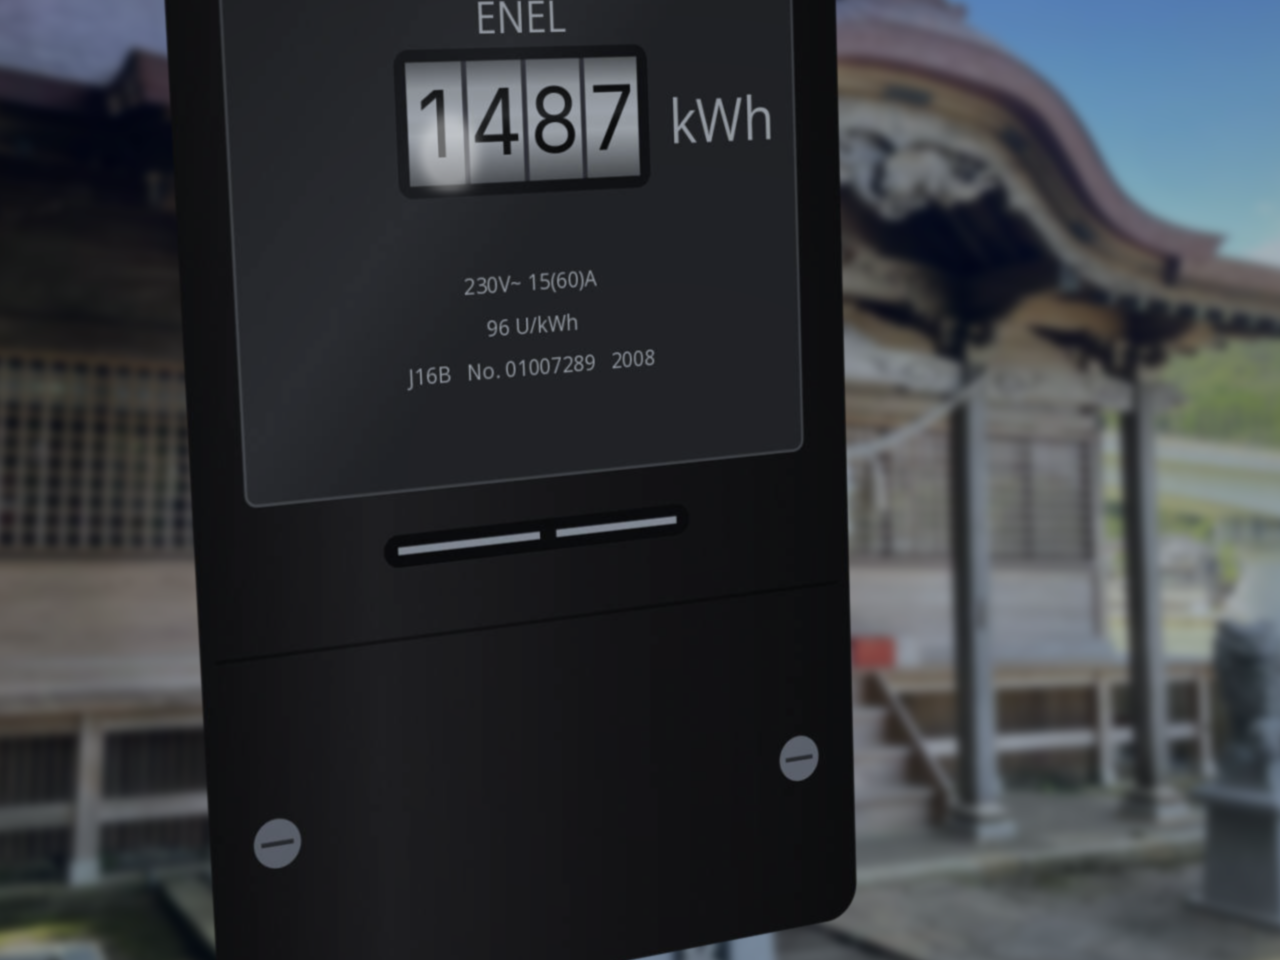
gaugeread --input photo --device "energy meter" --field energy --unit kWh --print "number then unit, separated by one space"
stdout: 1487 kWh
